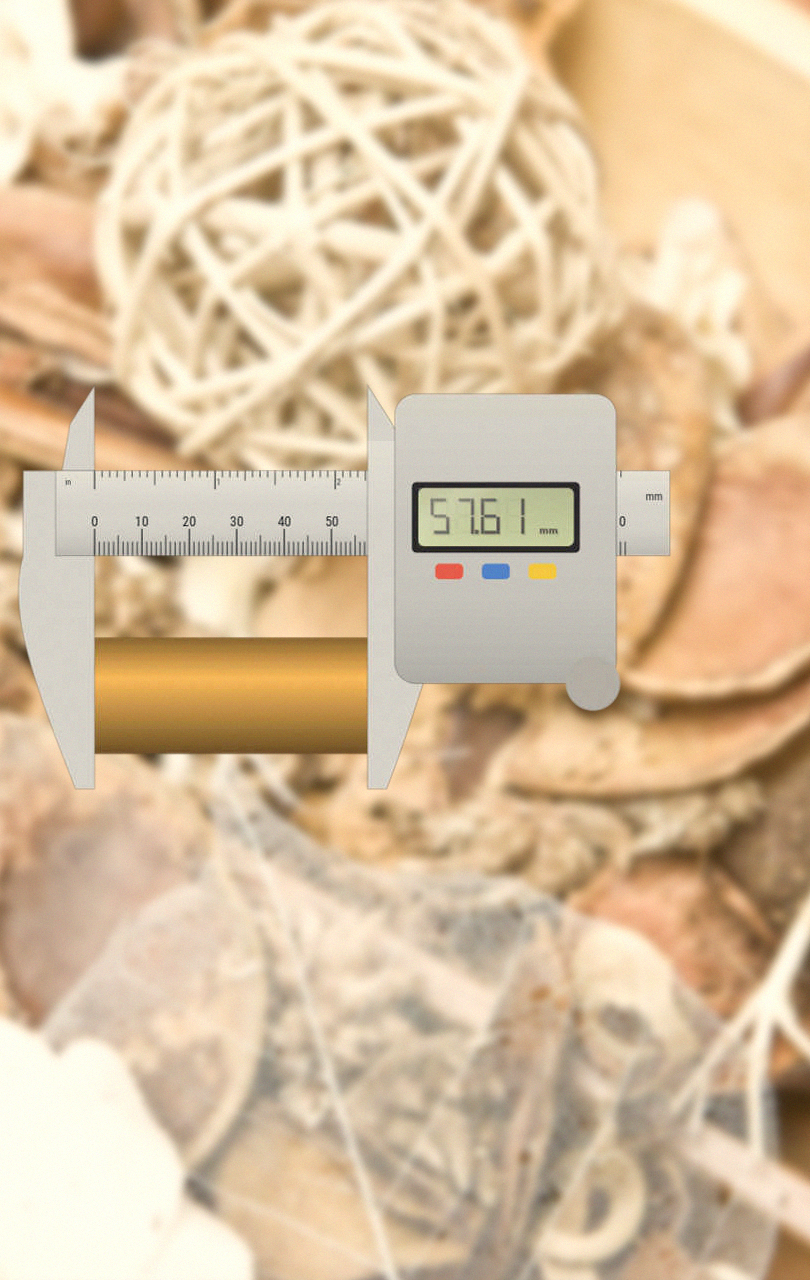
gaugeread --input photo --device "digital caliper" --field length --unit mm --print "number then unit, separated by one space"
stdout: 57.61 mm
